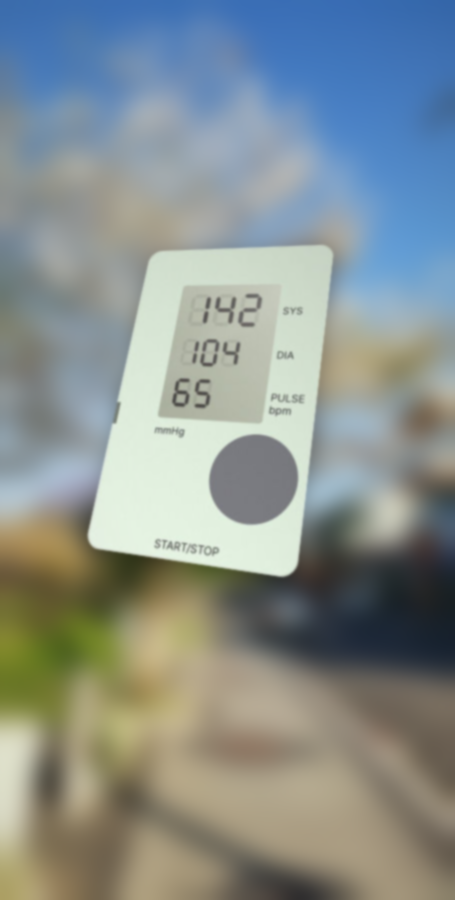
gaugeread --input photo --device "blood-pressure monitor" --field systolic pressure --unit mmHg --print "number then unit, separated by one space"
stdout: 142 mmHg
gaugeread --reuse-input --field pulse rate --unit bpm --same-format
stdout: 65 bpm
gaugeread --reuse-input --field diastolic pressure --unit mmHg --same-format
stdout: 104 mmHg
